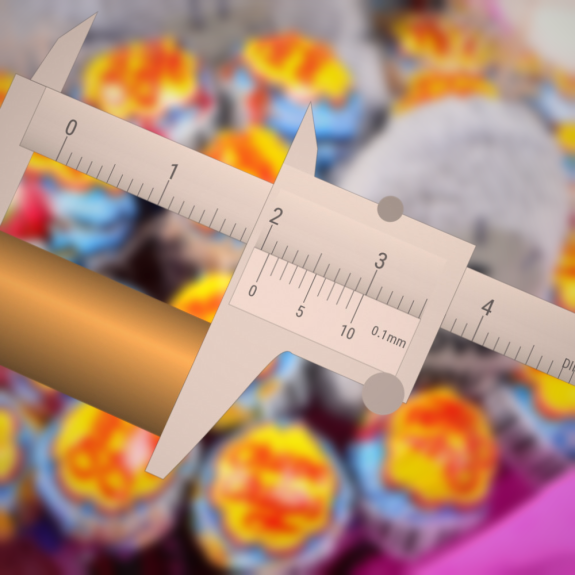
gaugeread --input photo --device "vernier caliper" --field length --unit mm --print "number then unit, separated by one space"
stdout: 20.8 mm
